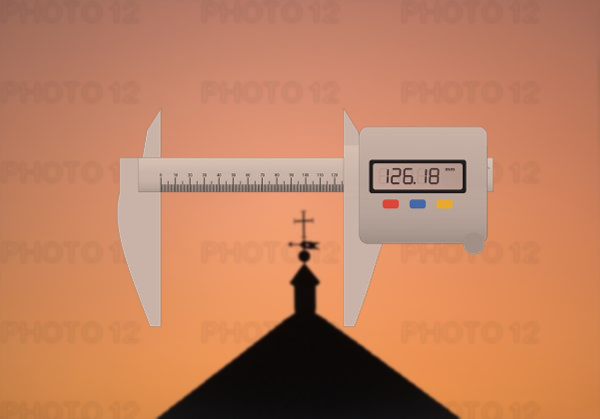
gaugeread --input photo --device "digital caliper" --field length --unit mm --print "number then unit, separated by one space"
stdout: 126.18 mm
